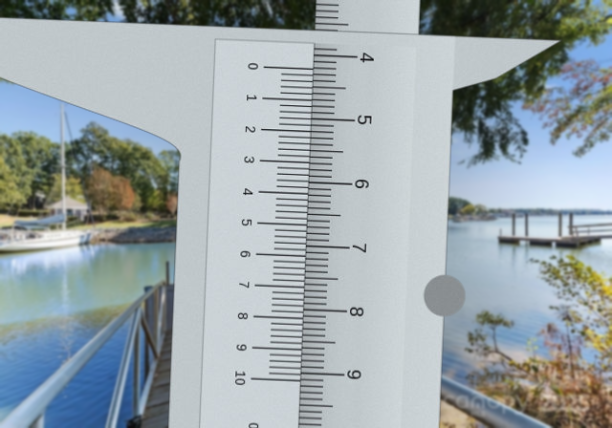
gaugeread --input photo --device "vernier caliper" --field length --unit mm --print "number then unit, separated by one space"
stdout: 42.2 mm
